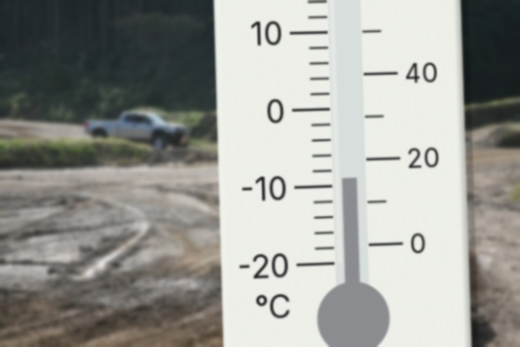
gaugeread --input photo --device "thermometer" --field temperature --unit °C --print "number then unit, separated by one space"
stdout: -9 °C
